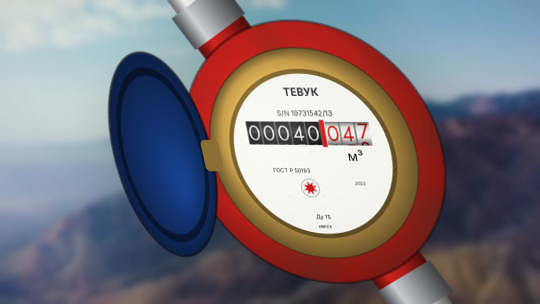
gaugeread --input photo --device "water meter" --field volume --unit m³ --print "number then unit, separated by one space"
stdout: 40.047 m³
